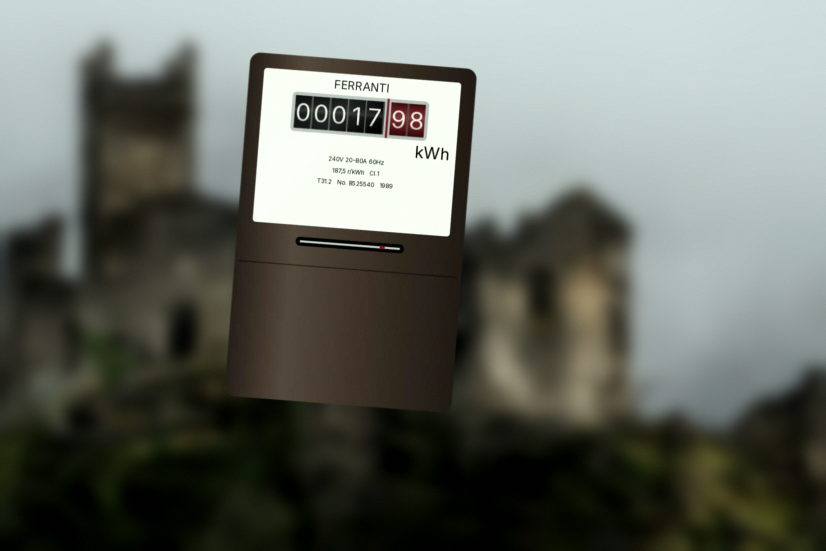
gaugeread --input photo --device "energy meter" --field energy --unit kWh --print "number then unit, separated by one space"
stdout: 17.98 kWh
